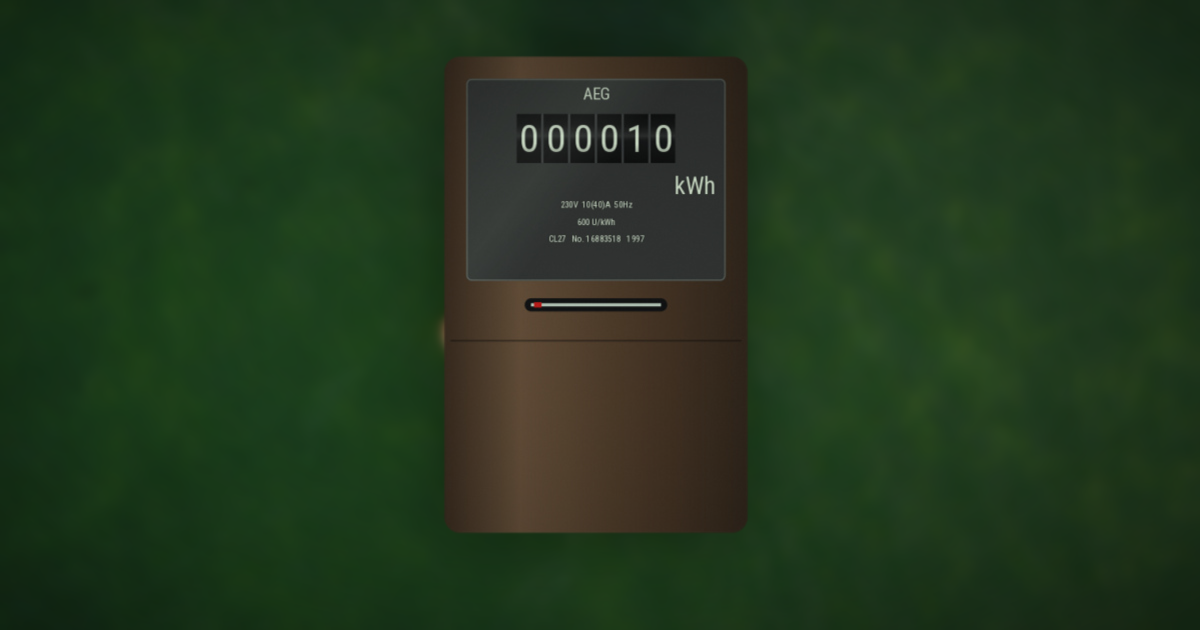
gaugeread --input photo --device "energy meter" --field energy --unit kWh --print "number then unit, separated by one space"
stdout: 10 kWh
